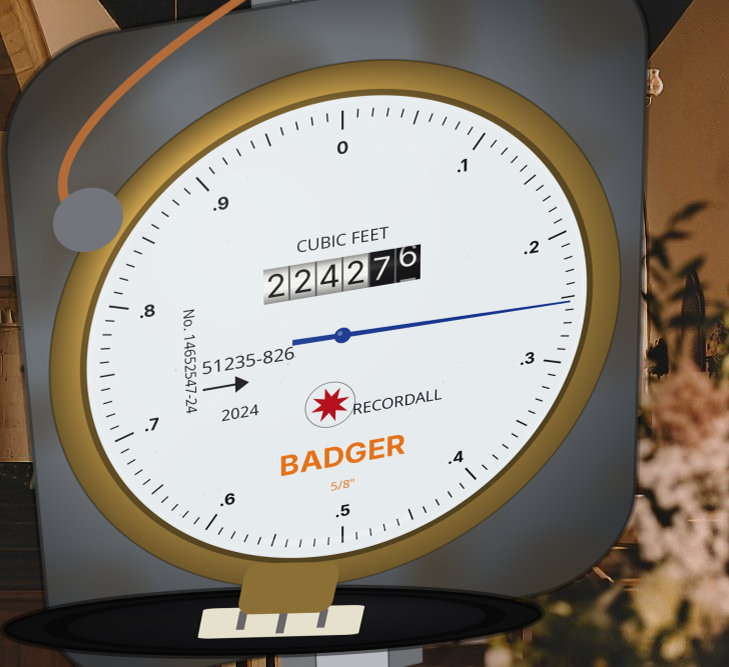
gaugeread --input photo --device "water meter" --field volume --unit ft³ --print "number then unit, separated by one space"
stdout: 224276.25 ft³
